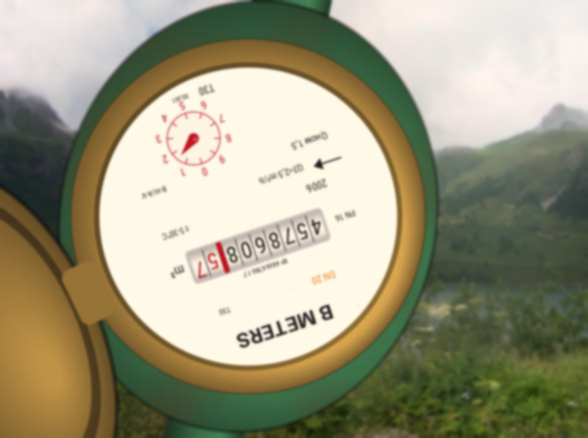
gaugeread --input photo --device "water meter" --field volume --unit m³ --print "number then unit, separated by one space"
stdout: 4578608.571 m³
